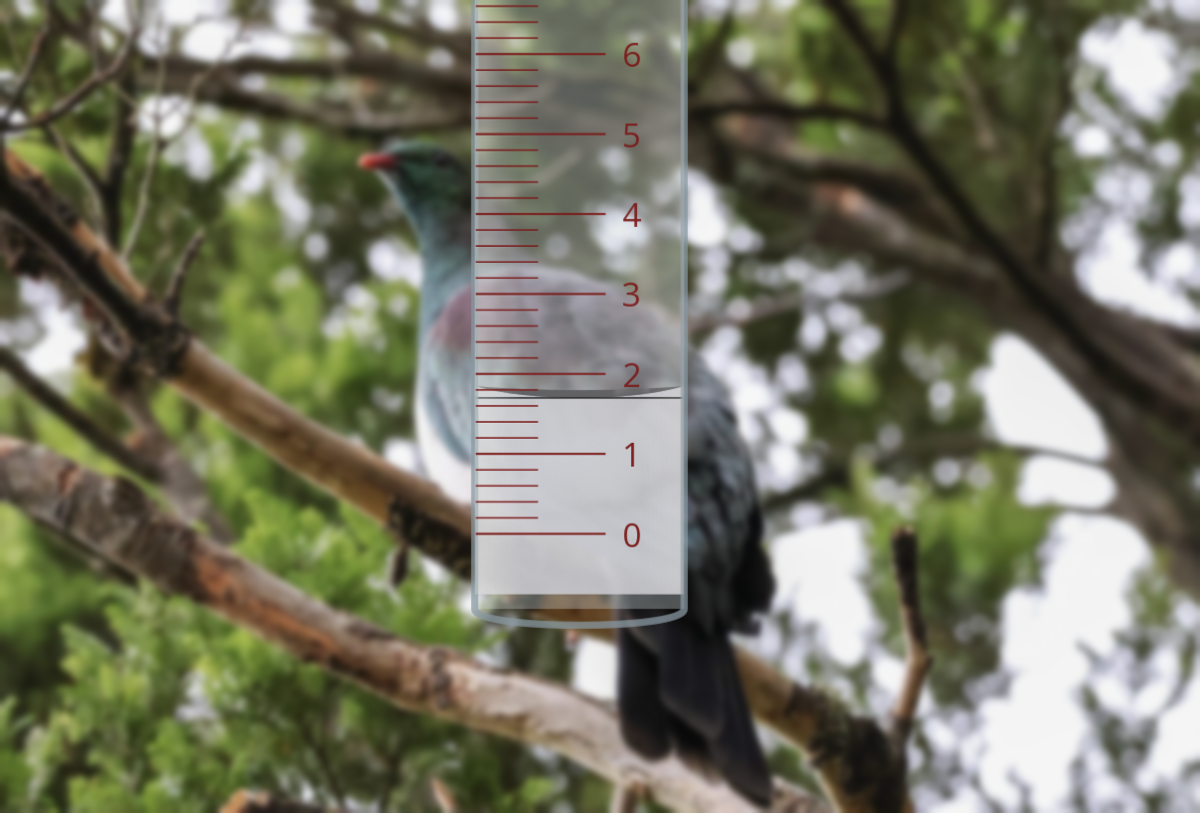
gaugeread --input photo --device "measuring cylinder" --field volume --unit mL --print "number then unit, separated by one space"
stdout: 1.7 mL
